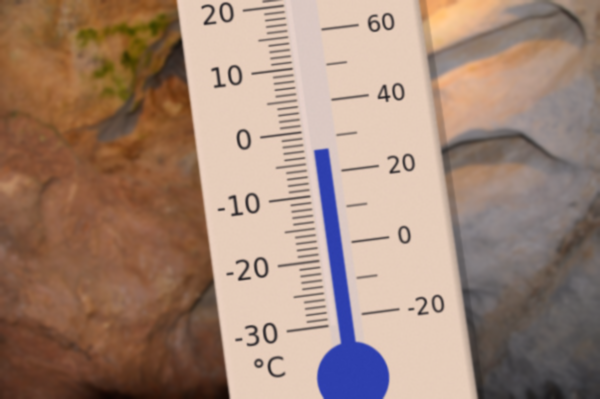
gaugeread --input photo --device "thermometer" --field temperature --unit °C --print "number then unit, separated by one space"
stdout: -3 °C
